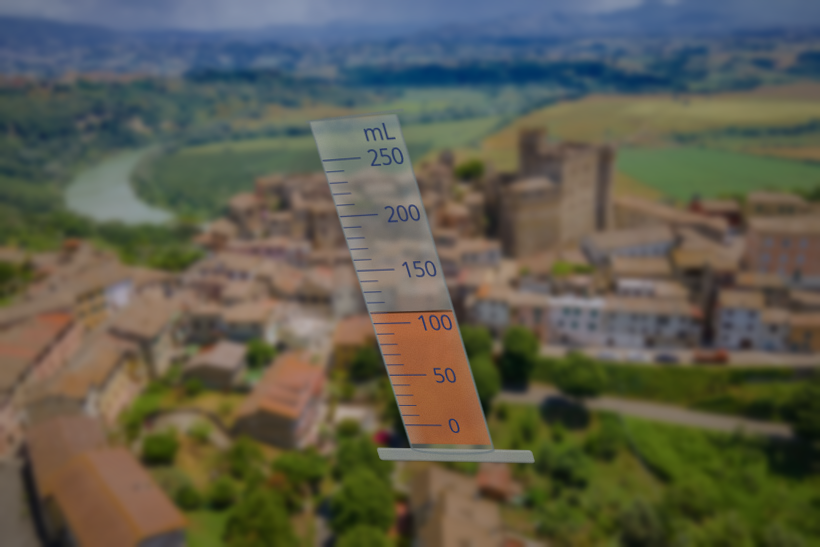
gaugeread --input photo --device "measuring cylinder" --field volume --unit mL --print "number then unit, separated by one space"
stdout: 110 mL
